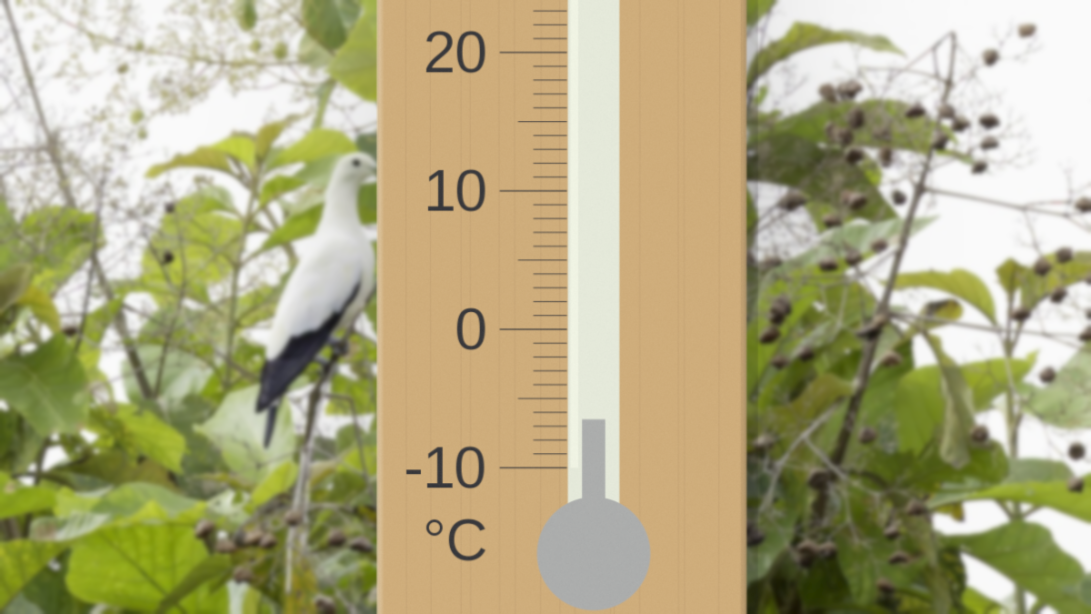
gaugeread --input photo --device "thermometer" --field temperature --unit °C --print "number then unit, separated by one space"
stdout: -6.5 °C
